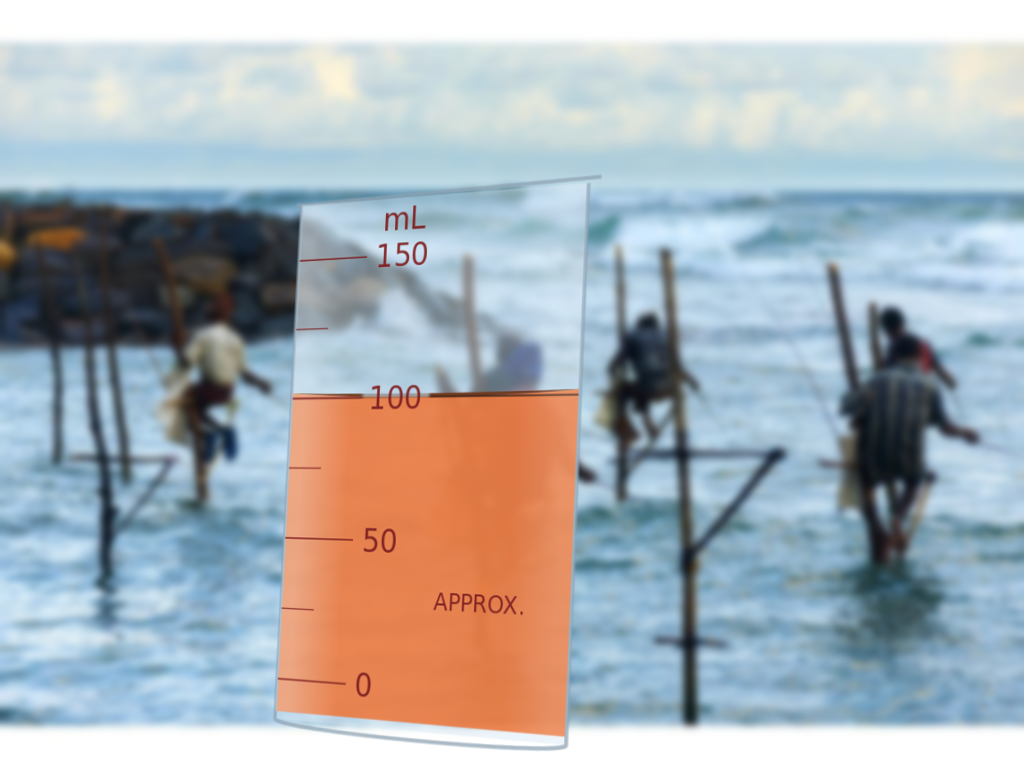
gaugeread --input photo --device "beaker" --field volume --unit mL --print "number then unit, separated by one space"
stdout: 100 mL
